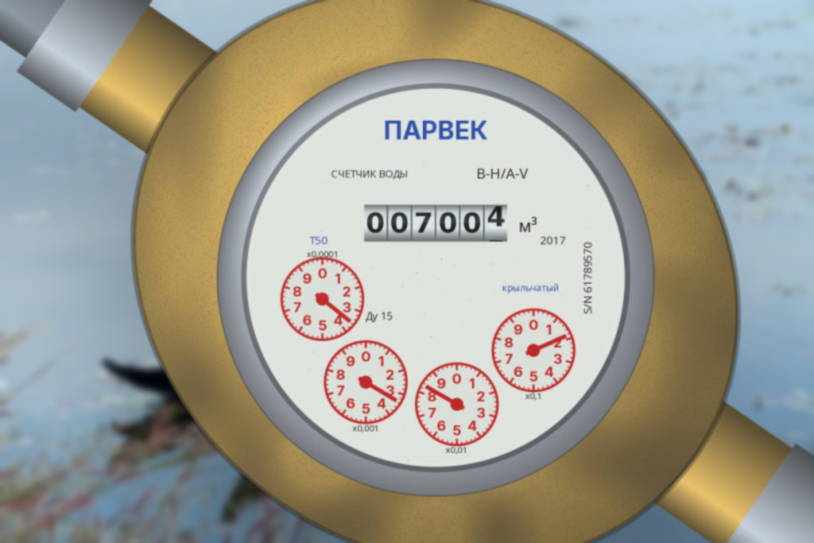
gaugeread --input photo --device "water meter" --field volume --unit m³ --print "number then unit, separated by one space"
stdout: 7004.1833 m³
